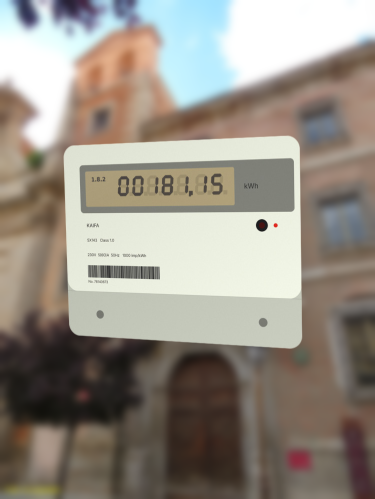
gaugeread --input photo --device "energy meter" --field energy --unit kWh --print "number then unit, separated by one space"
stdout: 181.15 kWh
